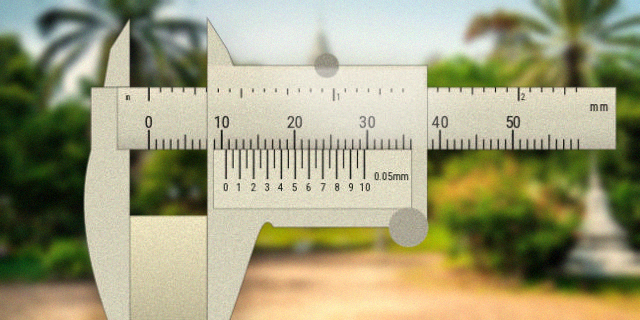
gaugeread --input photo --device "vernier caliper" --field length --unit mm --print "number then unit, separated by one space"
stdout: 10.6 mm
